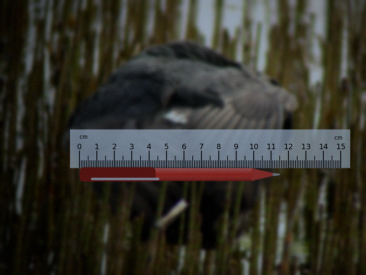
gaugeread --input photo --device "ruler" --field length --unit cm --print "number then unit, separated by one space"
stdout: 11.5 cm
